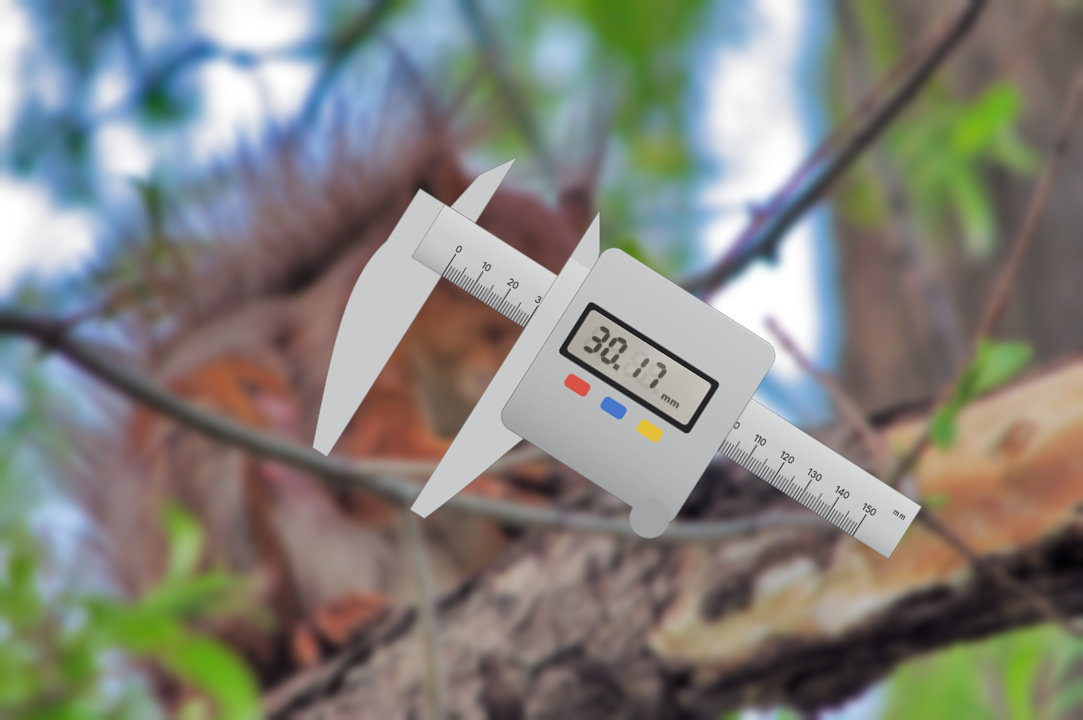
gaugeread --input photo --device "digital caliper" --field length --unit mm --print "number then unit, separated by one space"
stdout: 30.17 mm
